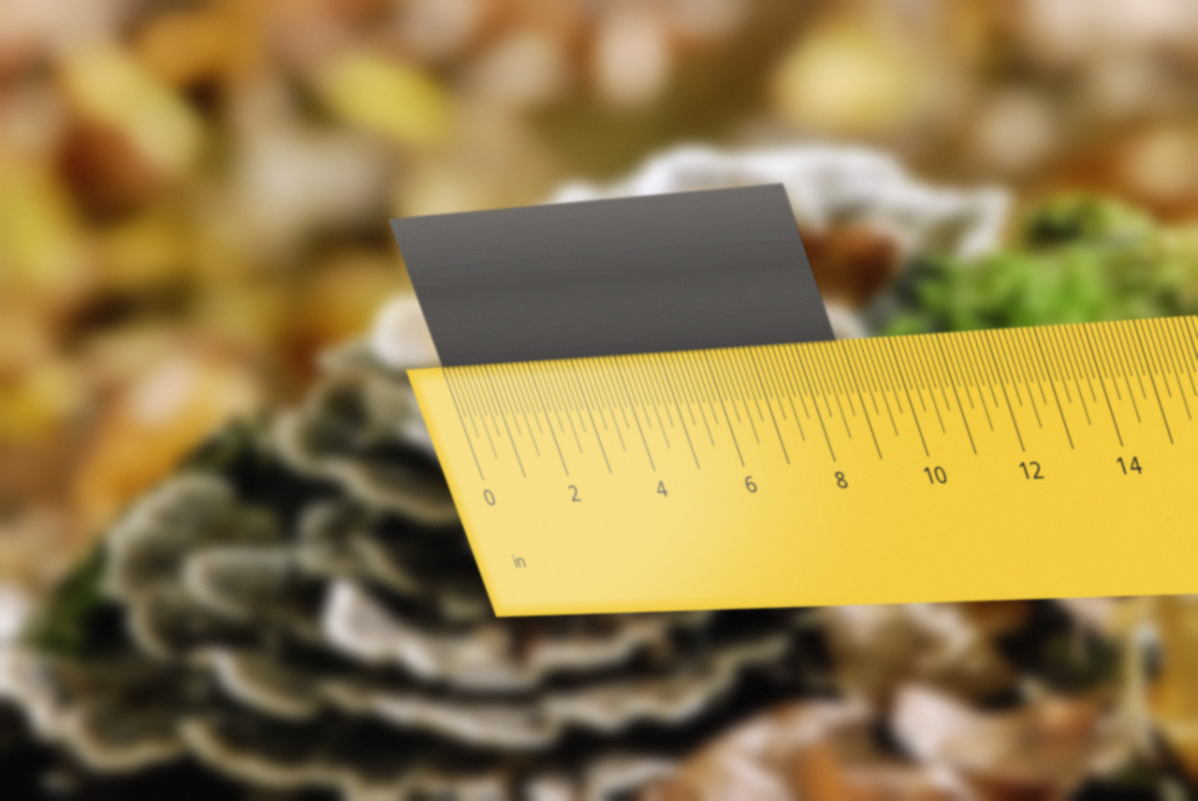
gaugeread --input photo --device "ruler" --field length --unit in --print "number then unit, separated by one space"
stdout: 8.875 in
